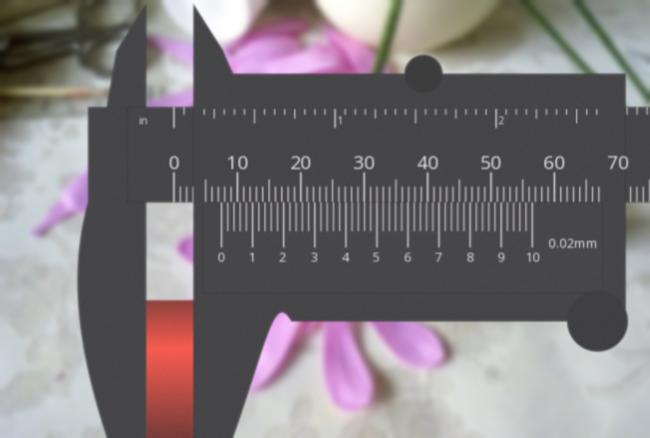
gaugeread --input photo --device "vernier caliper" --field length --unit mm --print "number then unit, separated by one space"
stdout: 7.5 mm
